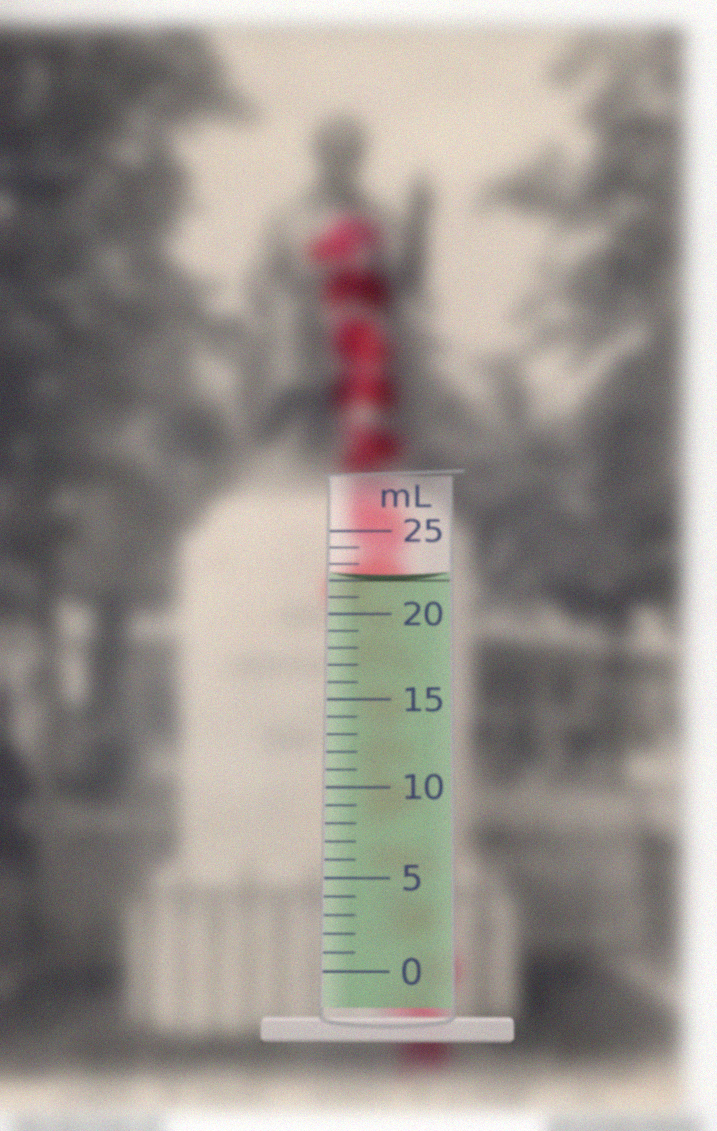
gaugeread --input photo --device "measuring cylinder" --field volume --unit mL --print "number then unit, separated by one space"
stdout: 22 mL
